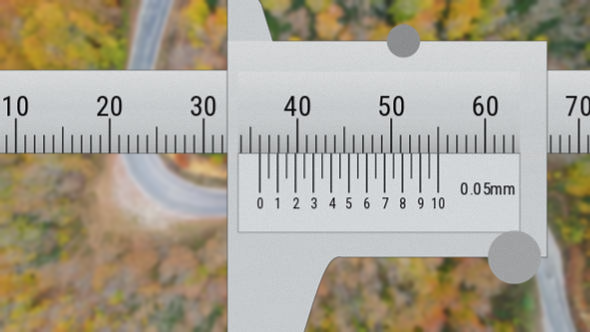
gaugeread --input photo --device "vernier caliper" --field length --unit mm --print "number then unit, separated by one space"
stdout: 36.0 mm
